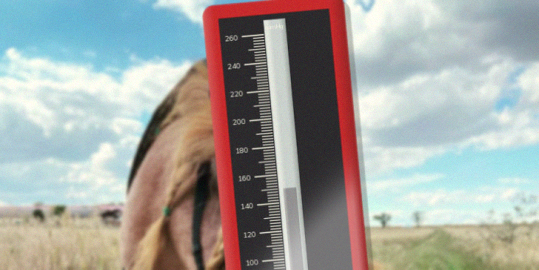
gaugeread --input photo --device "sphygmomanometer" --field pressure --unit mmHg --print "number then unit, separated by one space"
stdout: 150 mmHg
